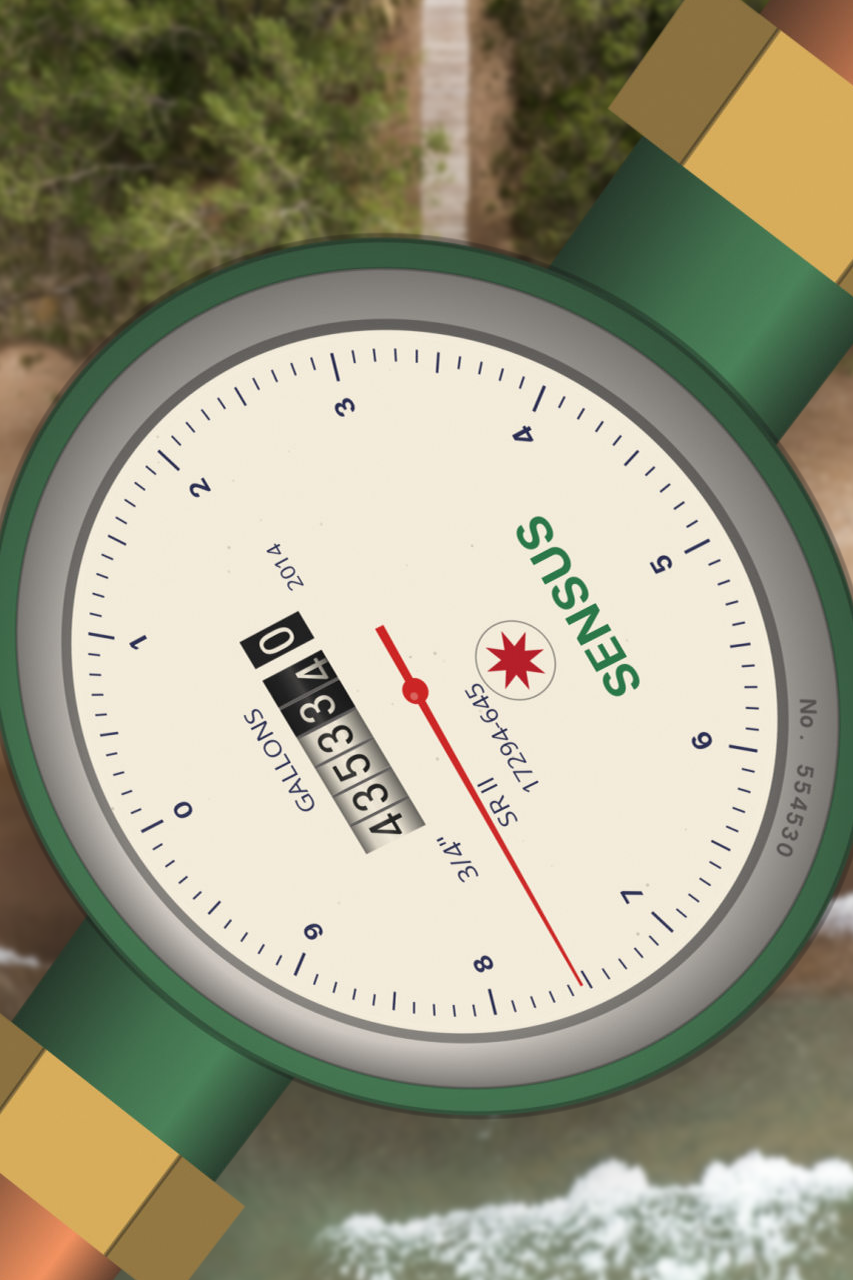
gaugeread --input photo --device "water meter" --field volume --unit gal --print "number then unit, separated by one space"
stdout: 4353337.5 gal
